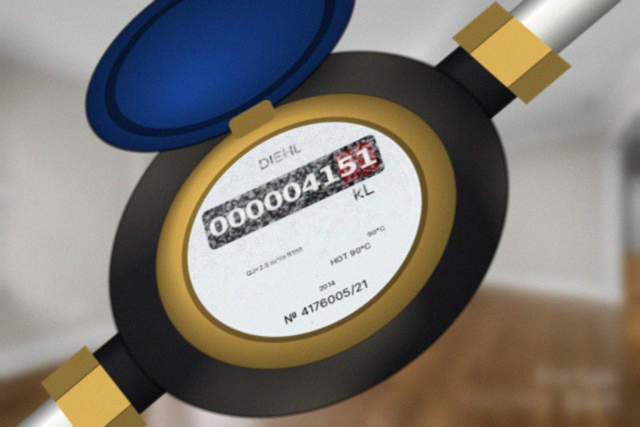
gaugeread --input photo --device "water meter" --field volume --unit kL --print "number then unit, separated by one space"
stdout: 41.51 kL
